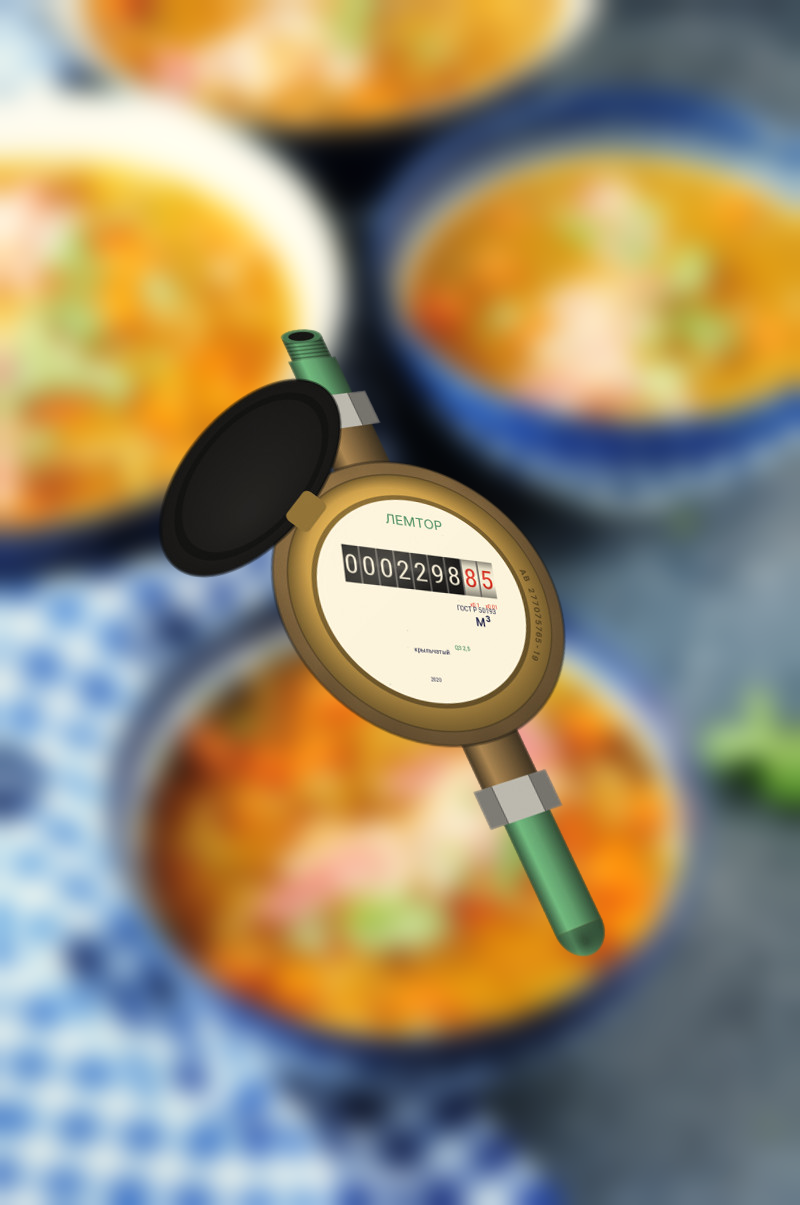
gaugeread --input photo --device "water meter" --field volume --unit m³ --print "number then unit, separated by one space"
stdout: 2298.85 m³
